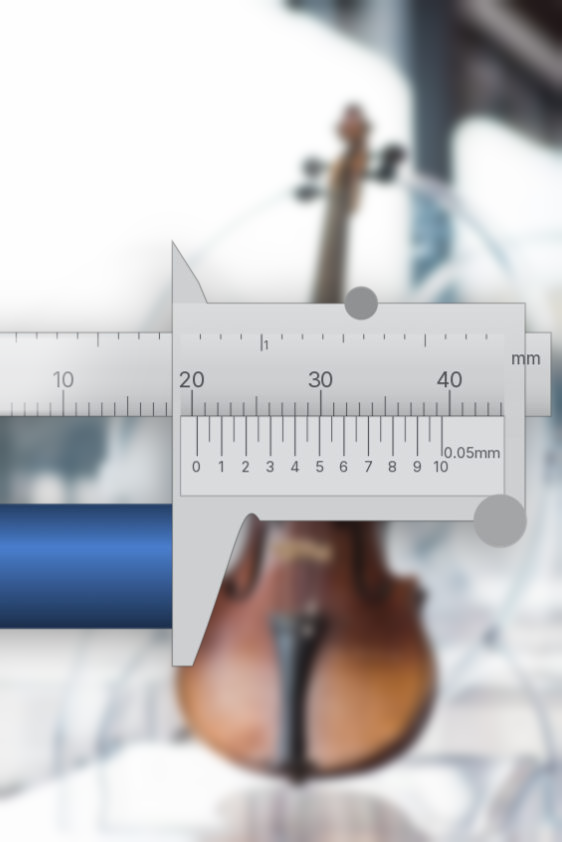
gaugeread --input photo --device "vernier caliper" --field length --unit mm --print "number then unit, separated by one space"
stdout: 20.4 mm
